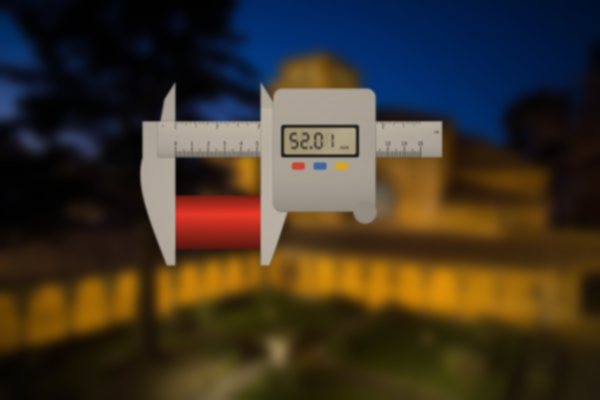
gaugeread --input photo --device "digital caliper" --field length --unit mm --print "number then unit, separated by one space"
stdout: 52.01 mm
